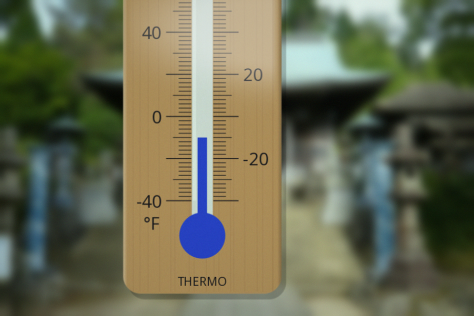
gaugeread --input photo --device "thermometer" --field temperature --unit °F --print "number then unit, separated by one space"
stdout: -10 °F
